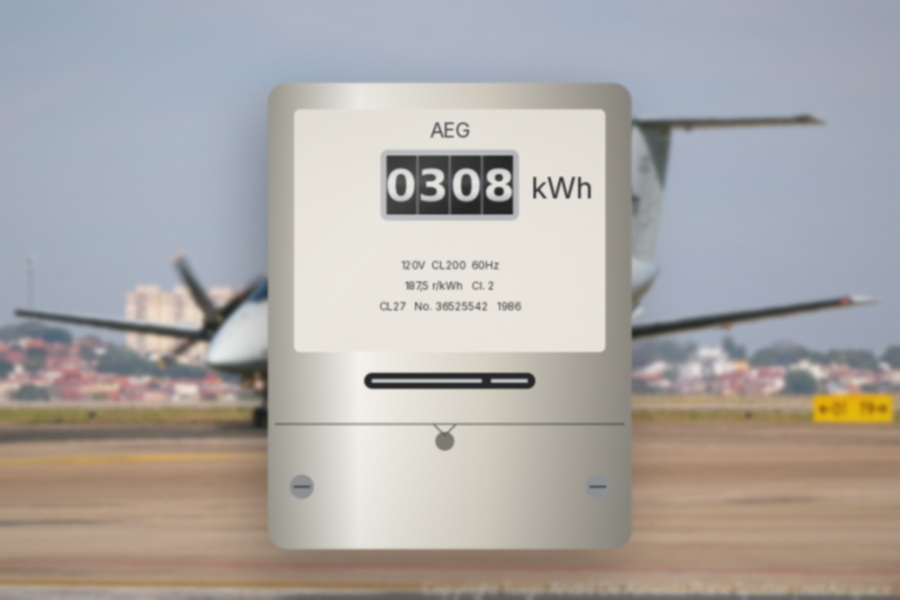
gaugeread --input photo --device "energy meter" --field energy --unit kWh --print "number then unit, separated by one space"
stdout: 308 kWh
